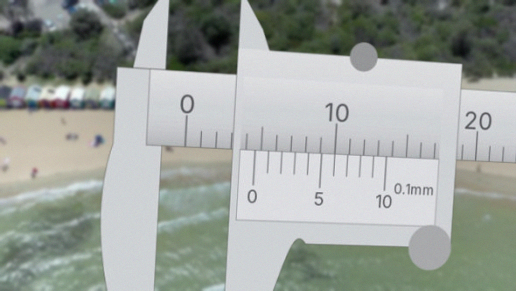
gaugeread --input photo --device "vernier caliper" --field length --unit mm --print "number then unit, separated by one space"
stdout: 4.6 mm
